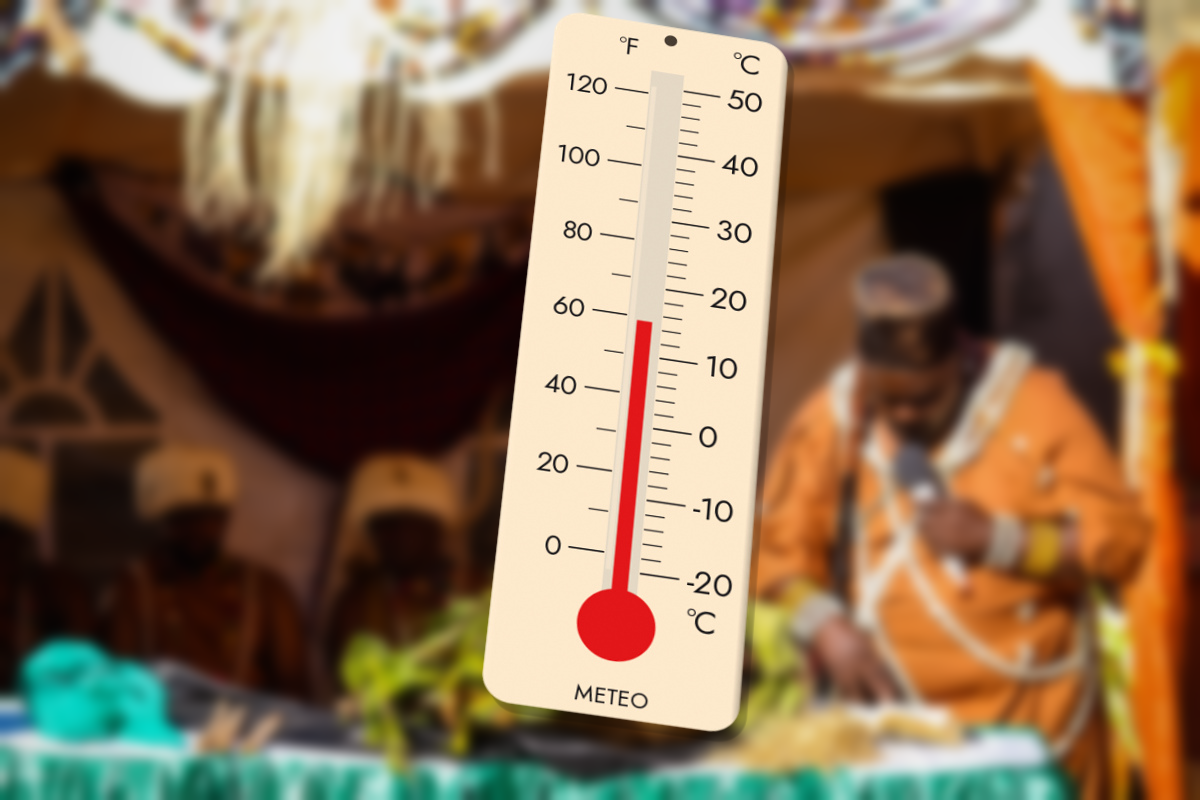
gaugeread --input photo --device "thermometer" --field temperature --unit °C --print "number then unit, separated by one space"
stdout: 15 °C
